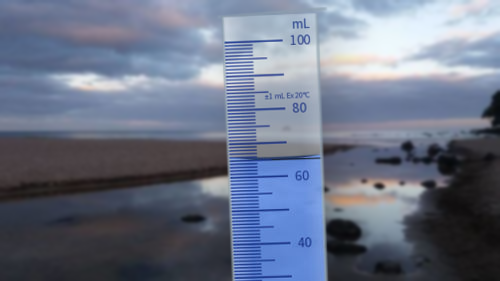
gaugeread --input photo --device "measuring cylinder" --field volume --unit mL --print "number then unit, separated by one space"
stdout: 65 mL
